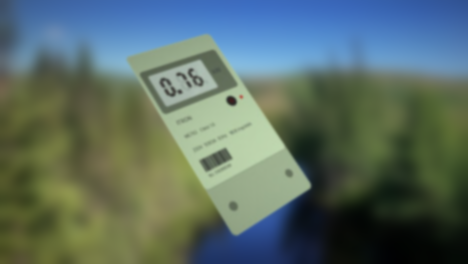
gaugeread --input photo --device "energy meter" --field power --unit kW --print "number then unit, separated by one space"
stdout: 0.76 kW
